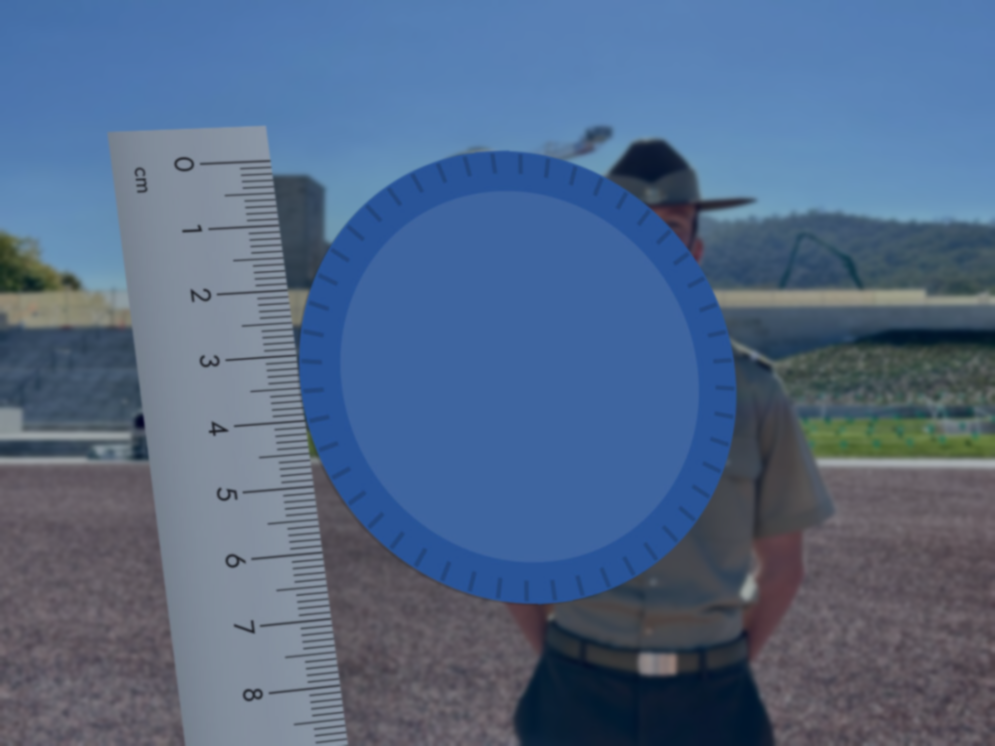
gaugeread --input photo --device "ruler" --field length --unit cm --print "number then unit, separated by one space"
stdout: 7.1 cm
